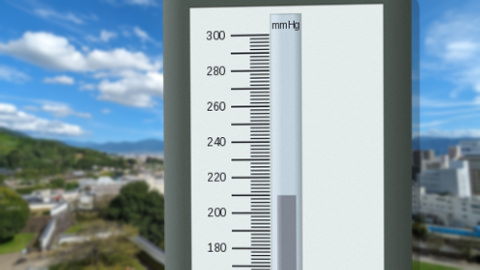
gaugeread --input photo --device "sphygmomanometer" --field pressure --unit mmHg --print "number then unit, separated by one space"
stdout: 210 mmHg
